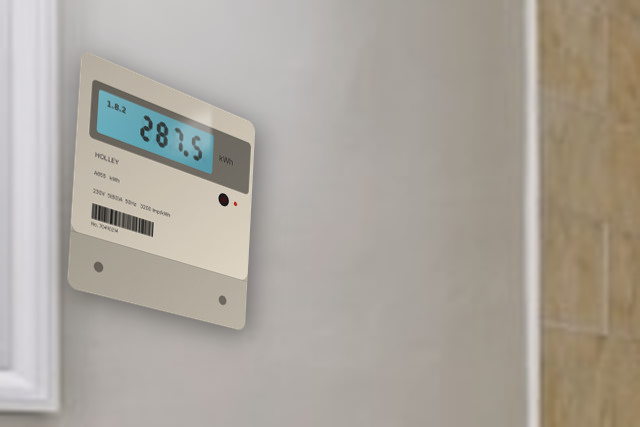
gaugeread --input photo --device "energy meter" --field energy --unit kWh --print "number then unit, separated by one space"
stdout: 287.5 kWh
